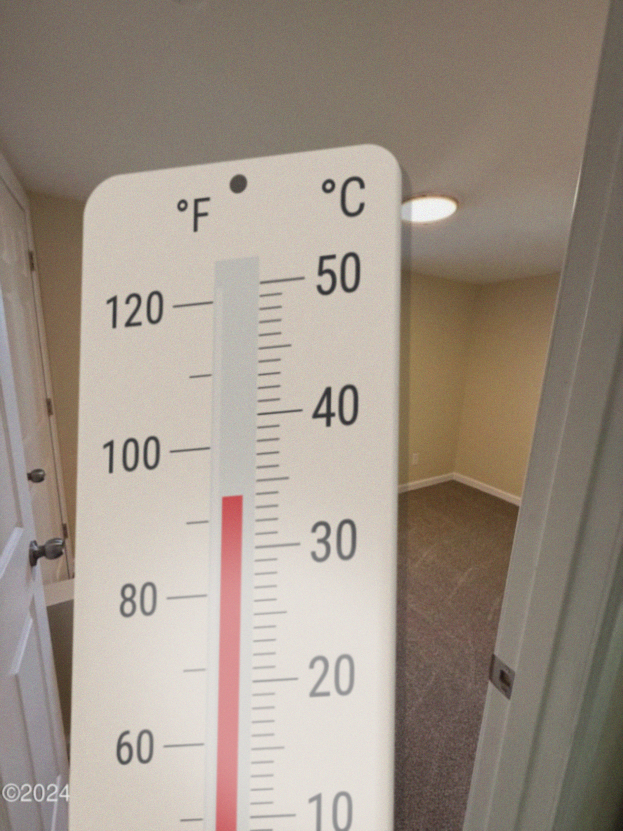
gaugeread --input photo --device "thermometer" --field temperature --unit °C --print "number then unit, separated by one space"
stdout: 34 °C
